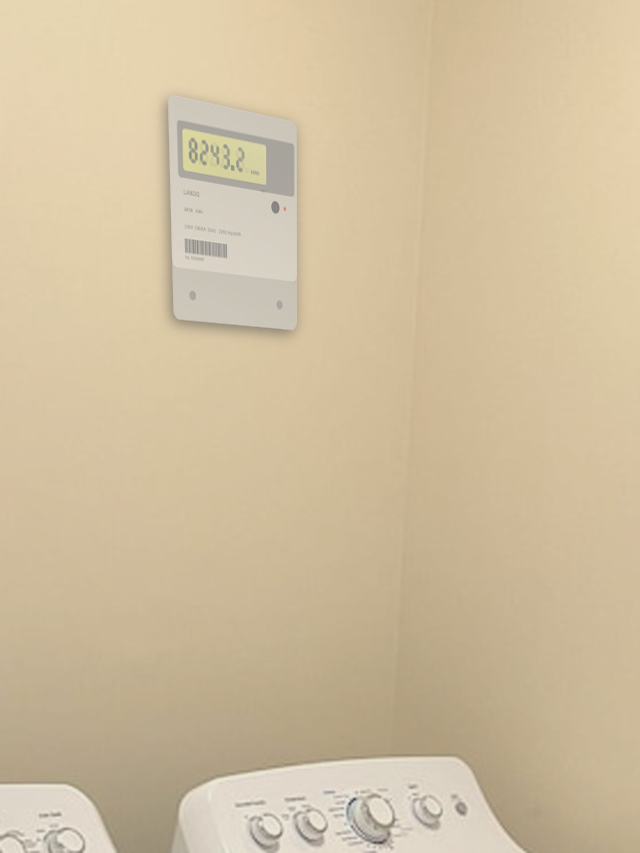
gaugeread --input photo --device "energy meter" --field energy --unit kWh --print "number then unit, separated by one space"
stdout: 8243.2 kWh
